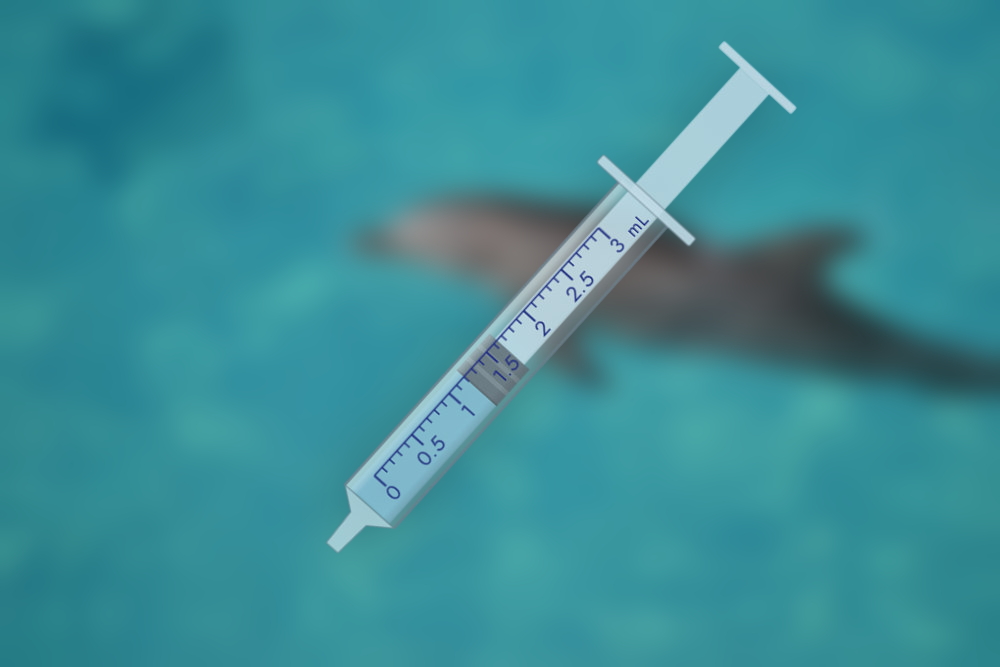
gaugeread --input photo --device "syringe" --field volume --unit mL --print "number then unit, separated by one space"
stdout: 1.2 mL
